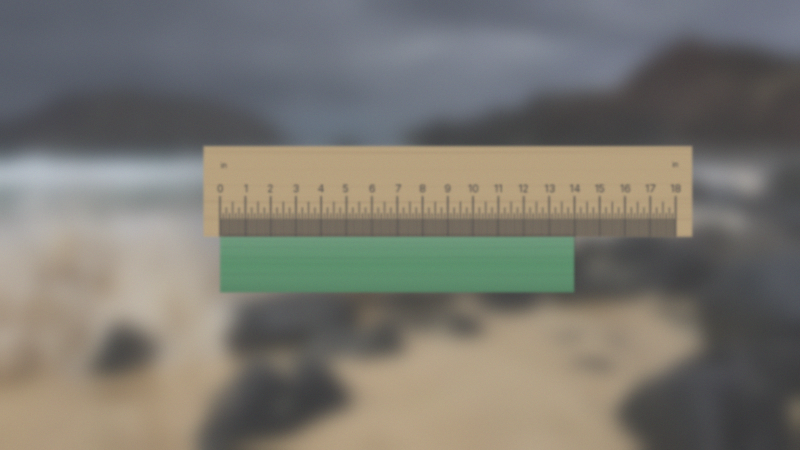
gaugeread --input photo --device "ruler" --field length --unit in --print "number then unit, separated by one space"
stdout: 14 in
